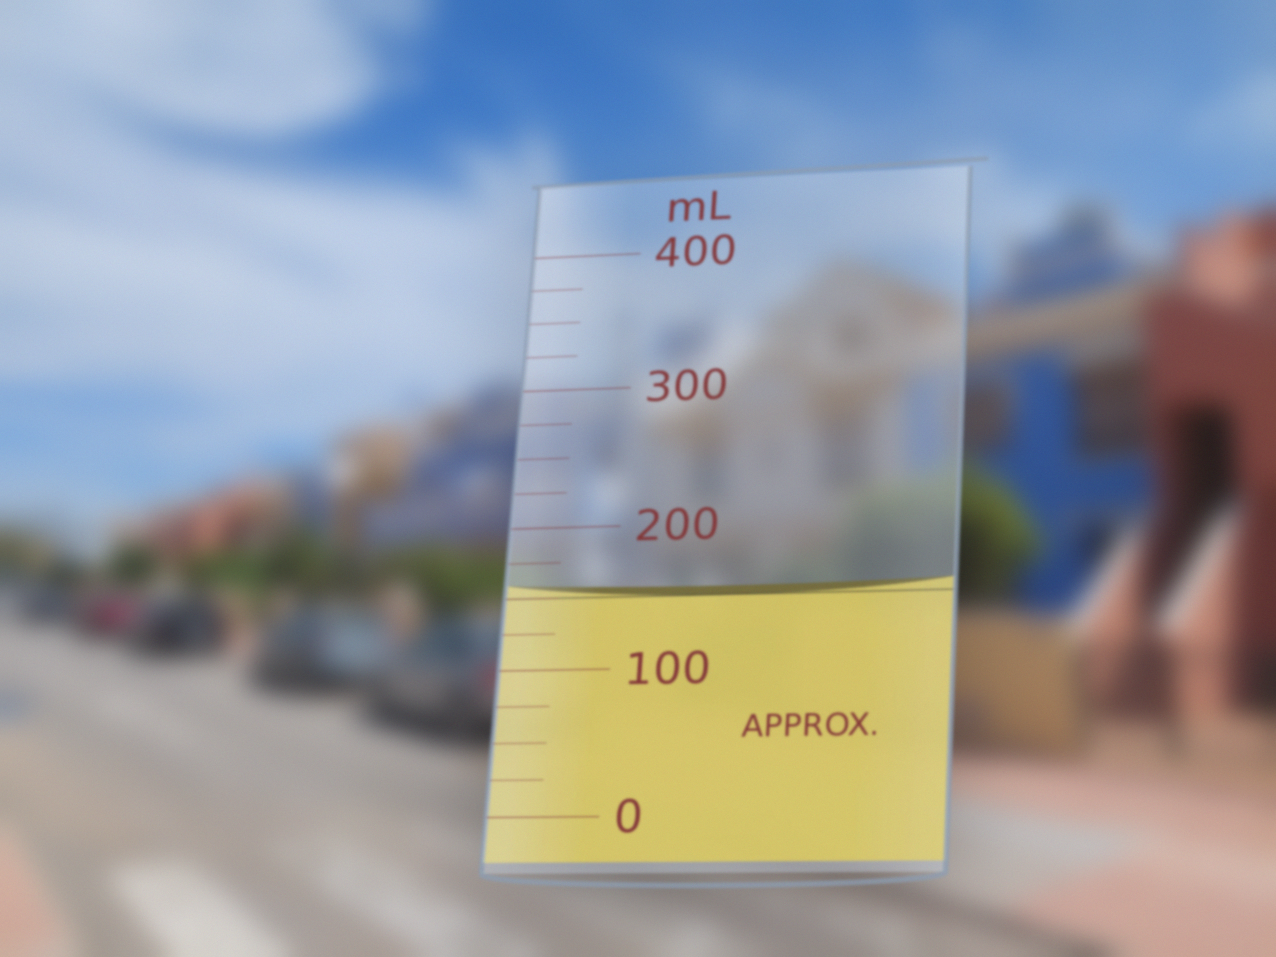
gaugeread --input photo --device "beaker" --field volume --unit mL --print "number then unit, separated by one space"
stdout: 150 mL
